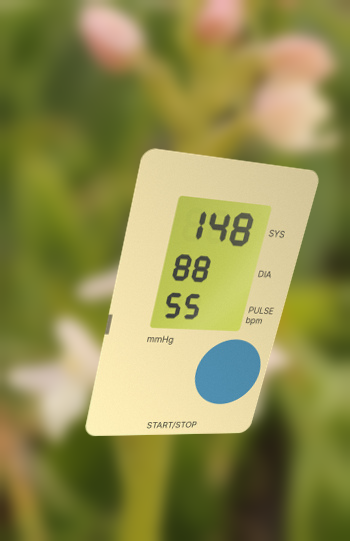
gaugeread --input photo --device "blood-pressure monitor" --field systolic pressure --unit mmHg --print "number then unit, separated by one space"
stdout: 148 mmHg
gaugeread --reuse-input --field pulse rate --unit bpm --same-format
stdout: 55 bpm
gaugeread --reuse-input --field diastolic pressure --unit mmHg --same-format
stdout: 88 mmHg
